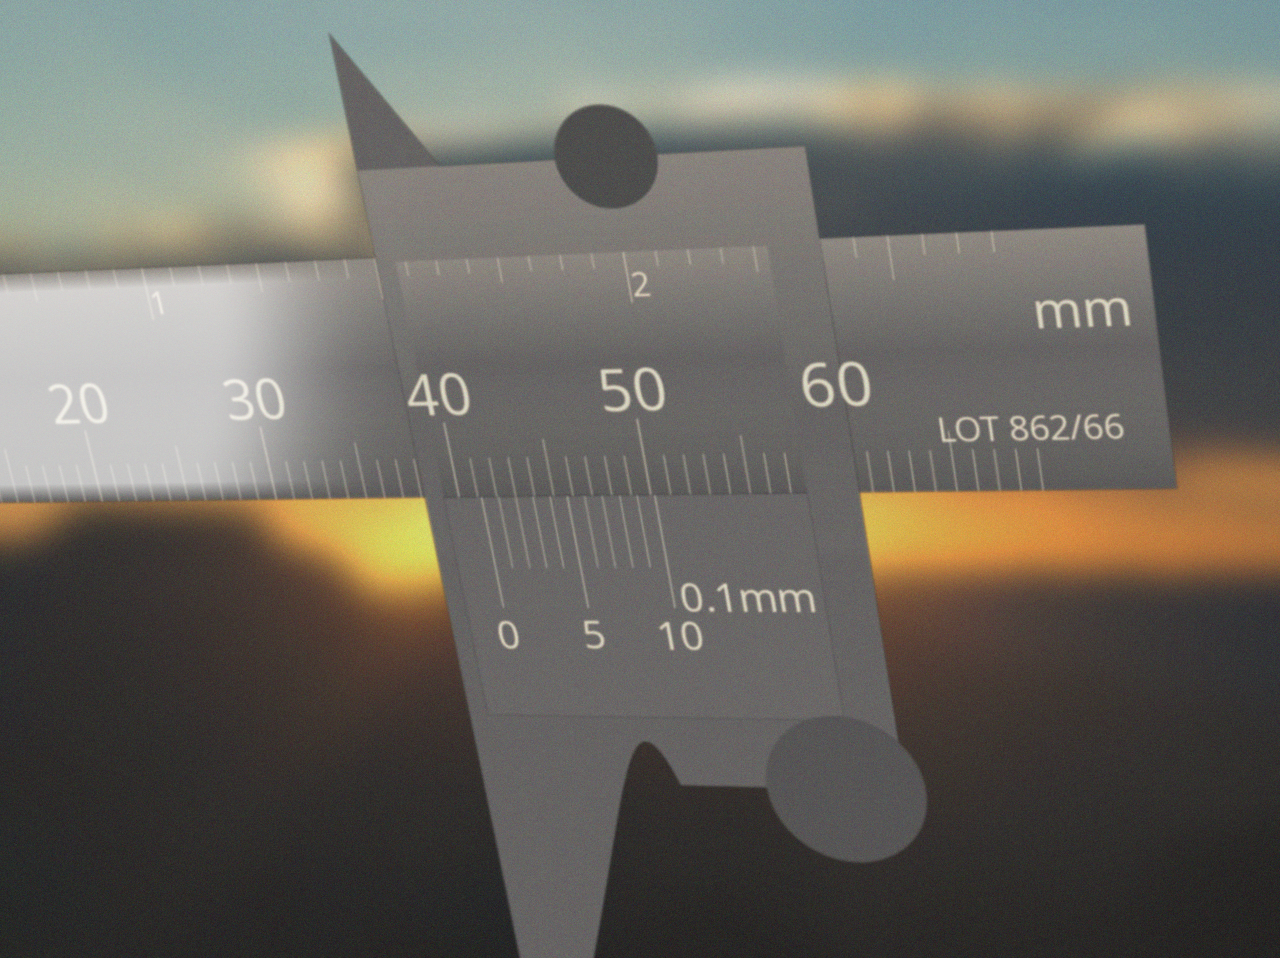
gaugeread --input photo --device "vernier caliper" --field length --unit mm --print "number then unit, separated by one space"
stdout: 41.2 mm
